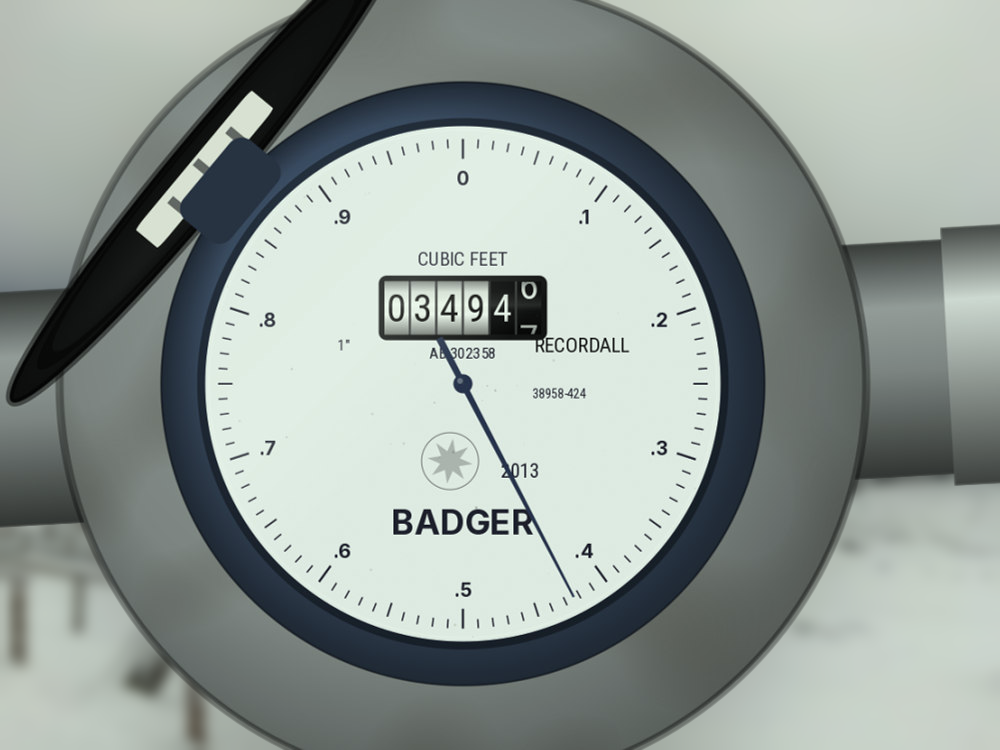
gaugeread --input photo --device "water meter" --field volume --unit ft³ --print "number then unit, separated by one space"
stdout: 34946.42 ft³
